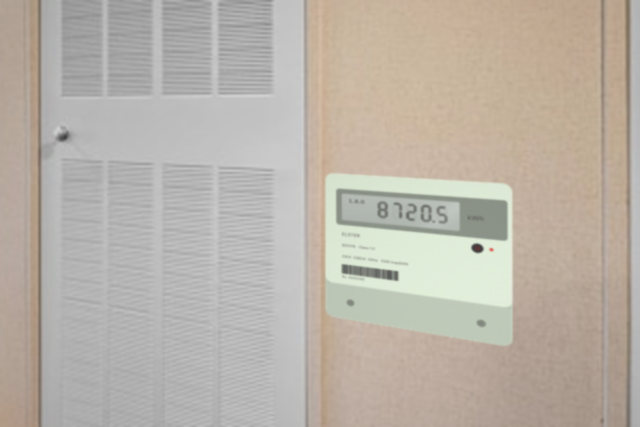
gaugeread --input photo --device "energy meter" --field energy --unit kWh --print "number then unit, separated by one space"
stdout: 8720.5 kWh
